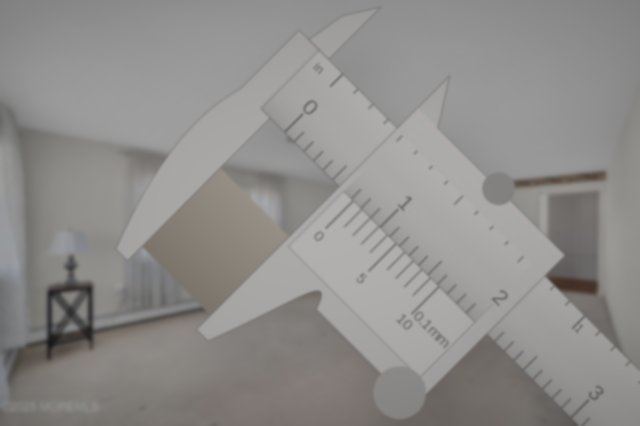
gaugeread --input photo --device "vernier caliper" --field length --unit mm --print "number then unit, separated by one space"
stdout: 7.2 mm
